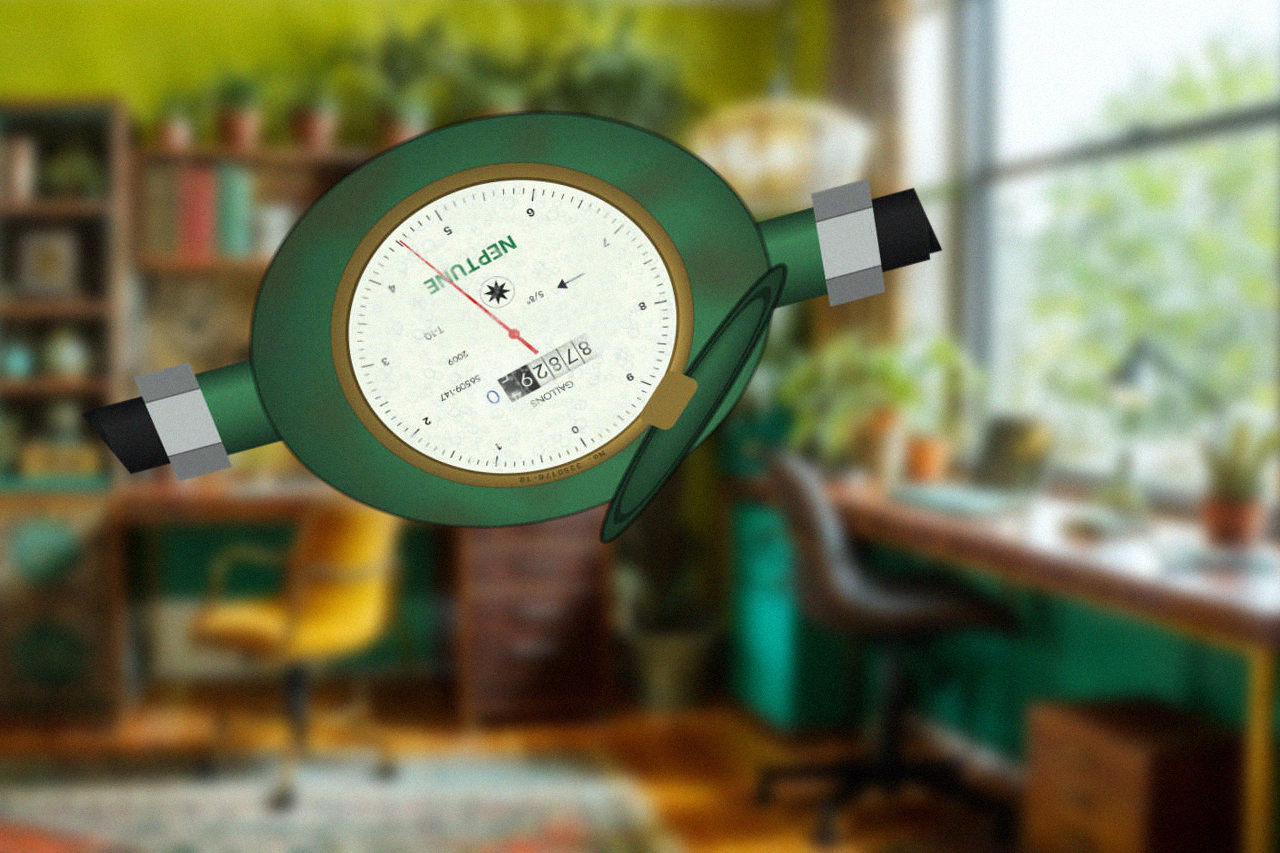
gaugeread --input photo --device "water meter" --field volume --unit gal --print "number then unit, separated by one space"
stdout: 8782944.5 gal
